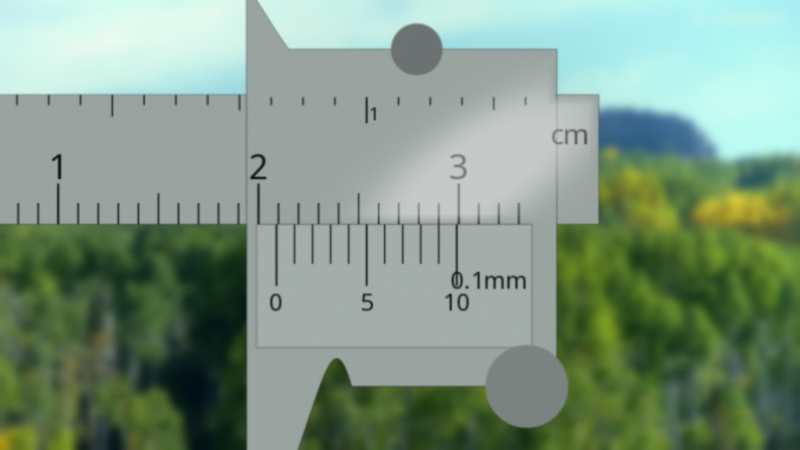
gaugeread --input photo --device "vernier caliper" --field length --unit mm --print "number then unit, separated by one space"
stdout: 20.9 mm
